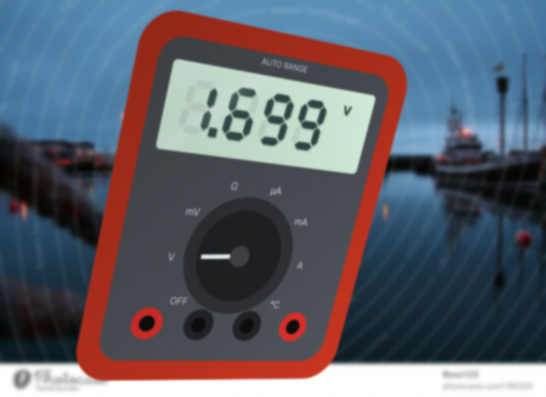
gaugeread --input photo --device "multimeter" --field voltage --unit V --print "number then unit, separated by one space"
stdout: 1.699 V
